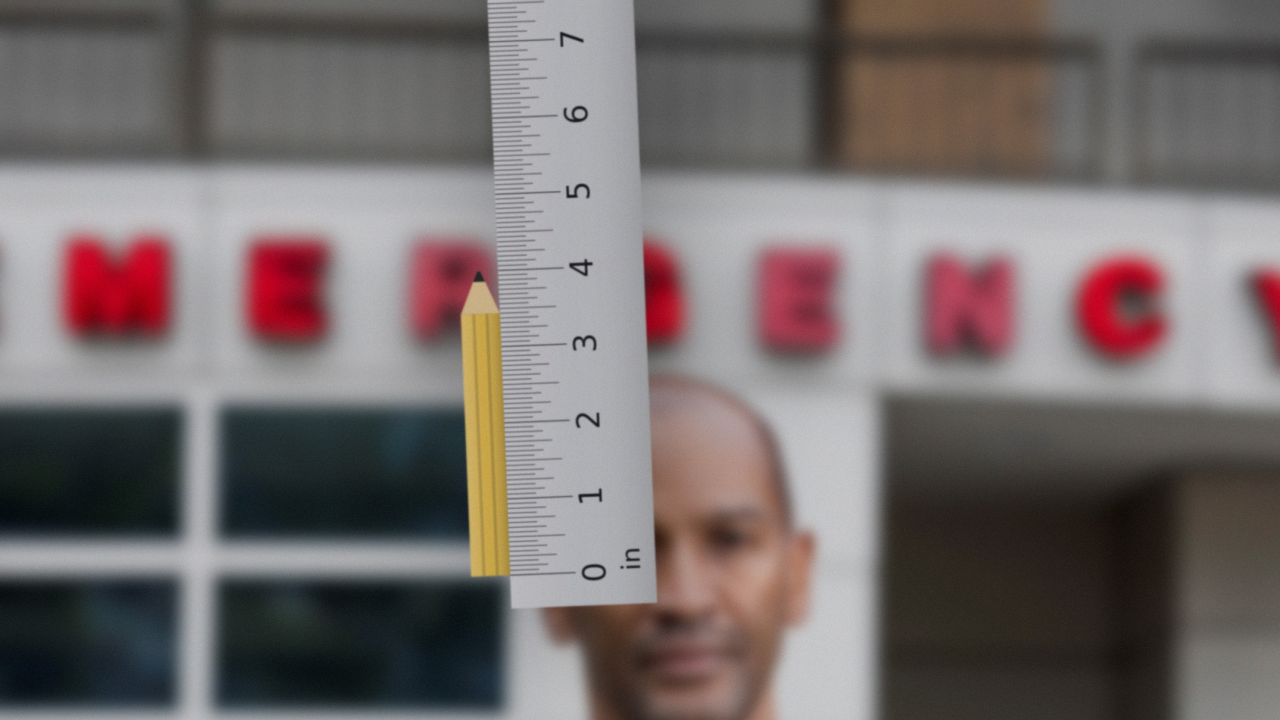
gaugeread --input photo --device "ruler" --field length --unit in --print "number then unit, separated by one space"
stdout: 4 in
